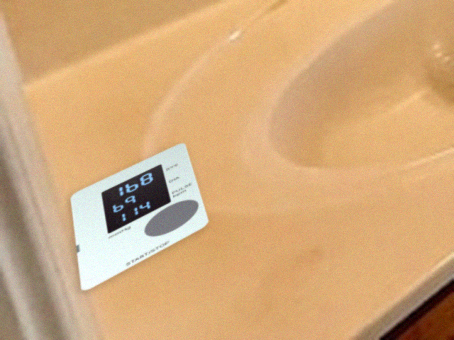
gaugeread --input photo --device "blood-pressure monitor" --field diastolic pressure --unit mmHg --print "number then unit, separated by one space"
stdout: 69 mmHg
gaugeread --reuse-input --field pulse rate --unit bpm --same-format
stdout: 114 bpm
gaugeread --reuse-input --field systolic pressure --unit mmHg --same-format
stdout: 168 mmHg
